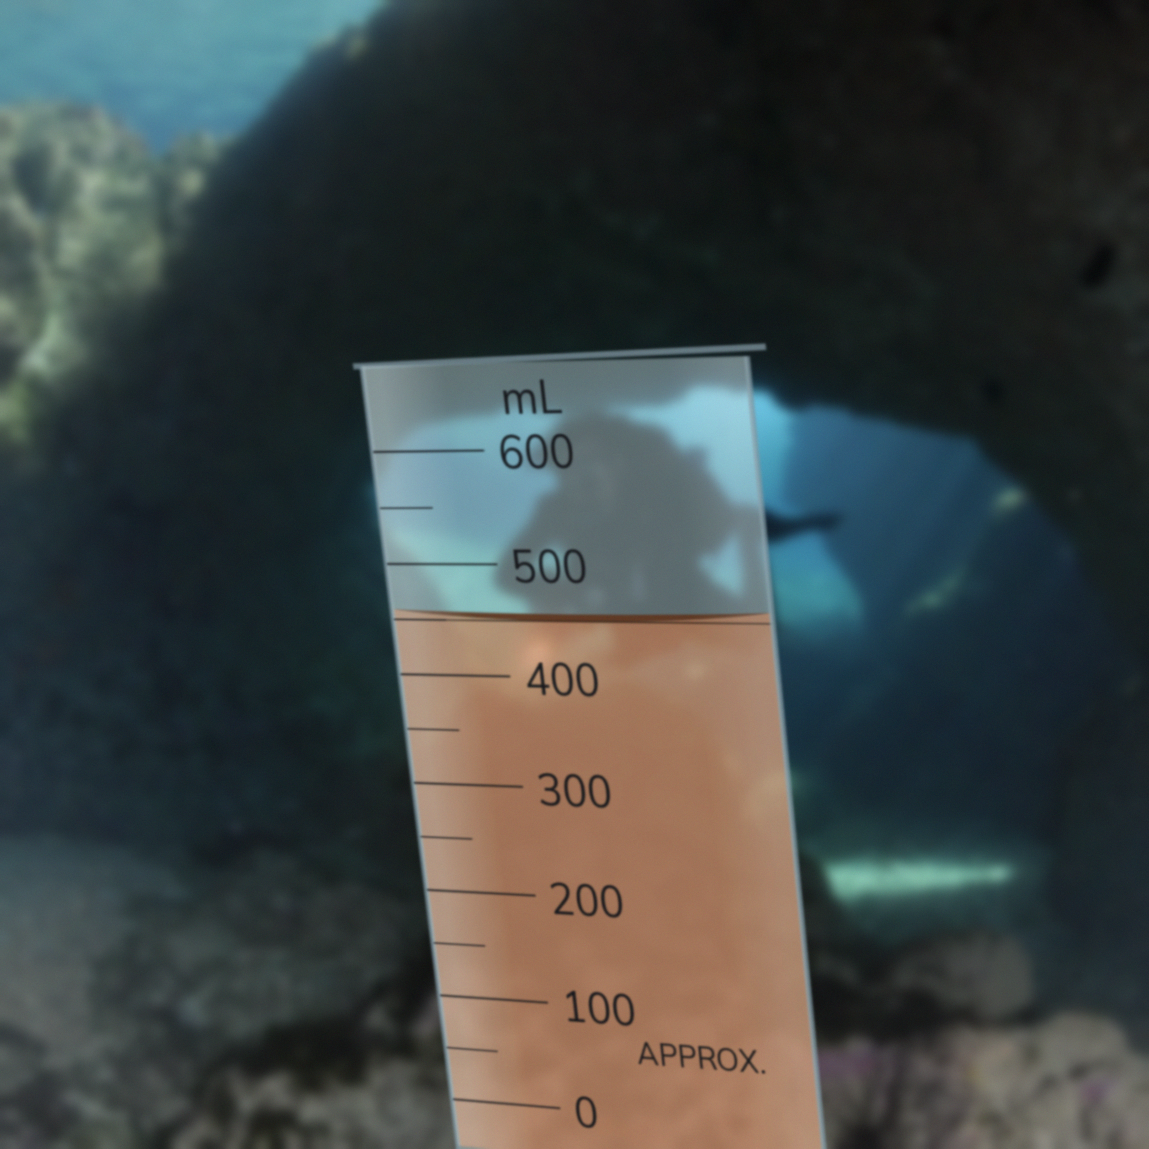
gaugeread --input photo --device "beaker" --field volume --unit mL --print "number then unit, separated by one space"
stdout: 450 mL
